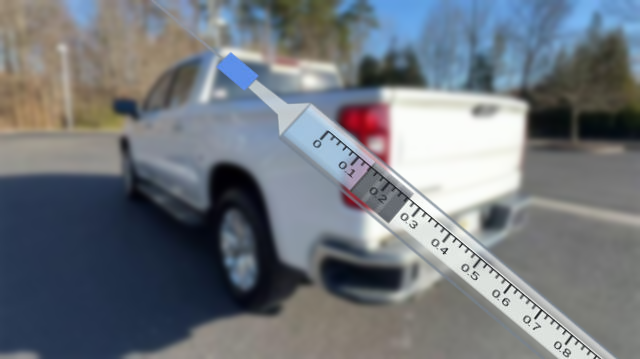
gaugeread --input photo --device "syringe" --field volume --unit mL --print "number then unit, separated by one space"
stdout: 0.14 mL
